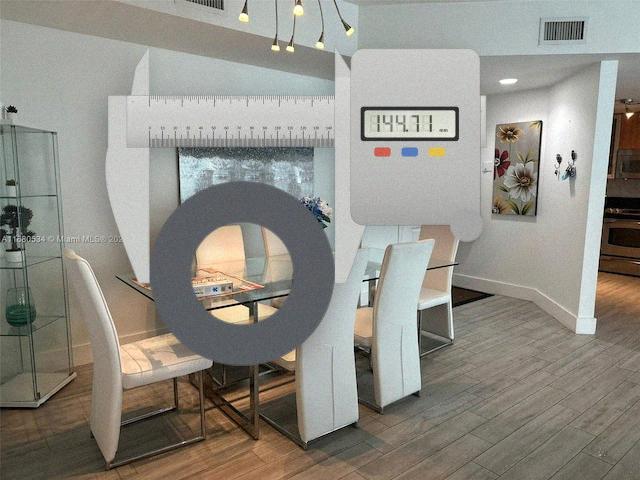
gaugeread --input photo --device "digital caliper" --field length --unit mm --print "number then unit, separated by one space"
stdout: 144.71 mm
